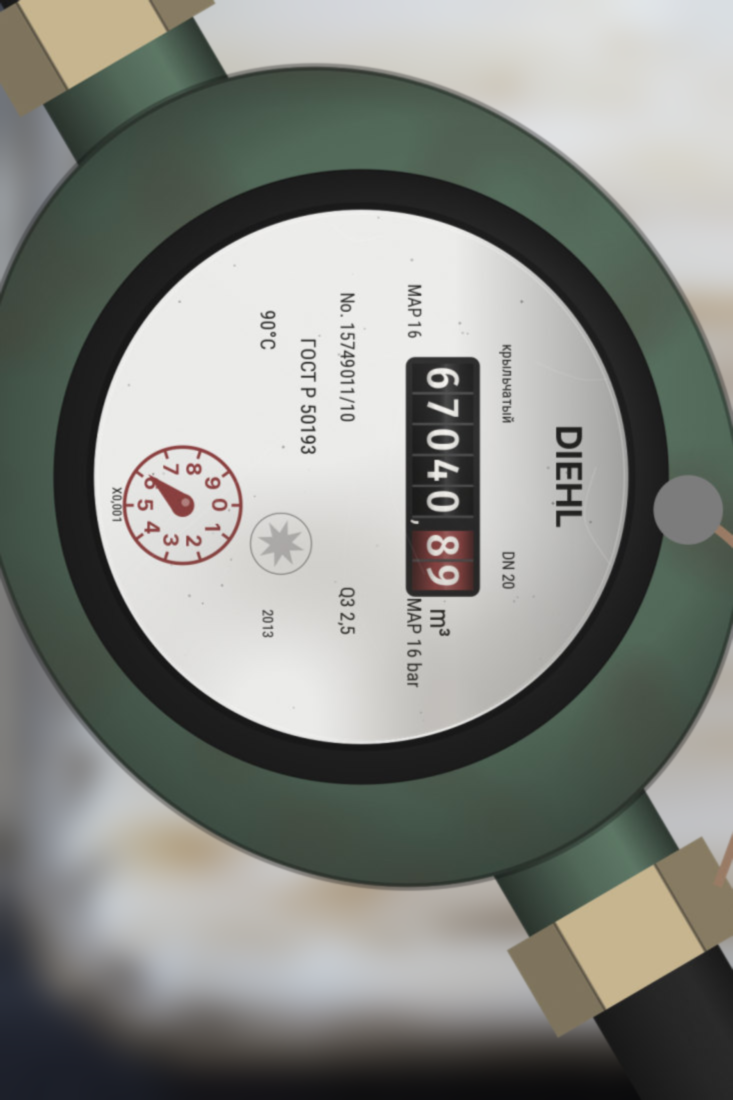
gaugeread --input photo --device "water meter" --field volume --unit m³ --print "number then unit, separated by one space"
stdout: 67040.896 m³
